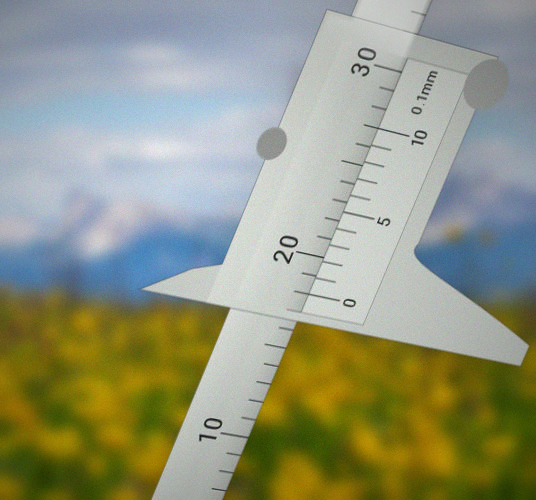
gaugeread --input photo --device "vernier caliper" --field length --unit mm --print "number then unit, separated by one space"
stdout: 18.0 mm
